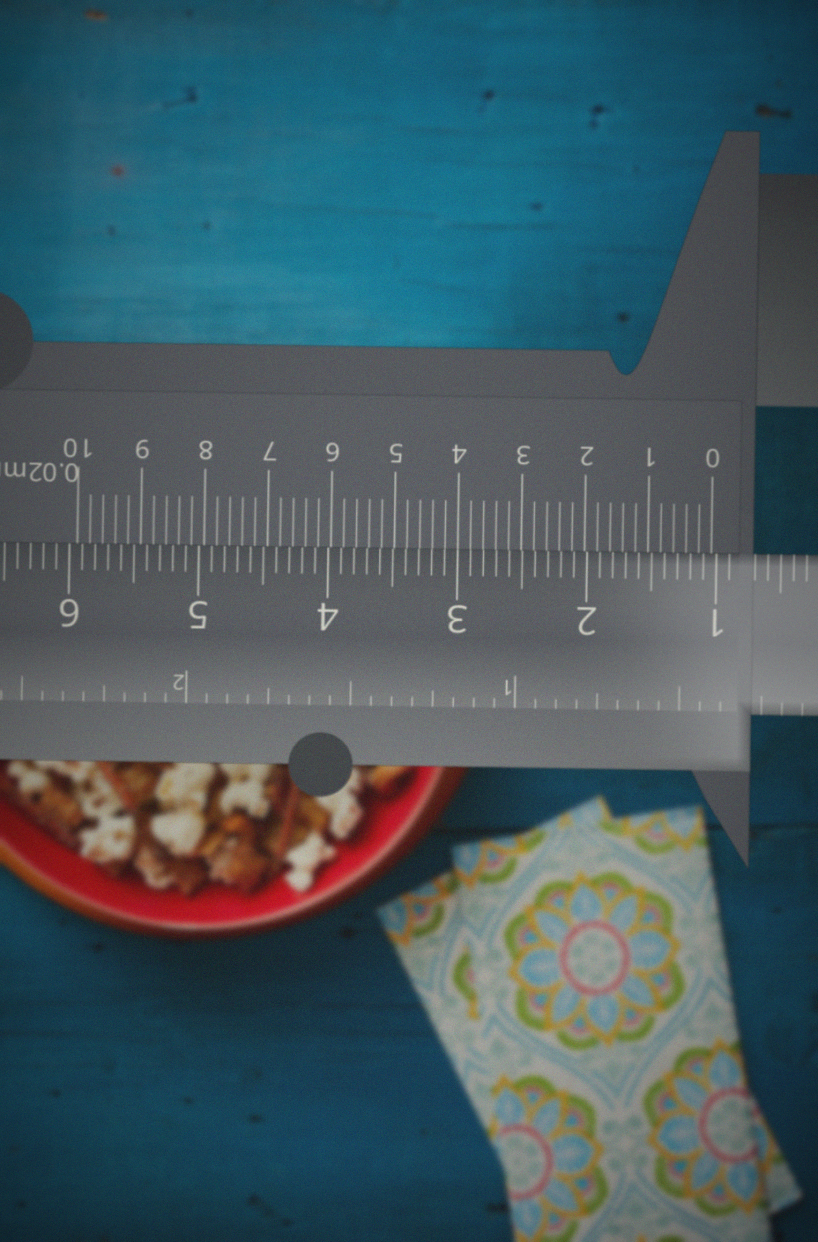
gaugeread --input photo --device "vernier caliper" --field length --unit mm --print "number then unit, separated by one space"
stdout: 10.4 mm
